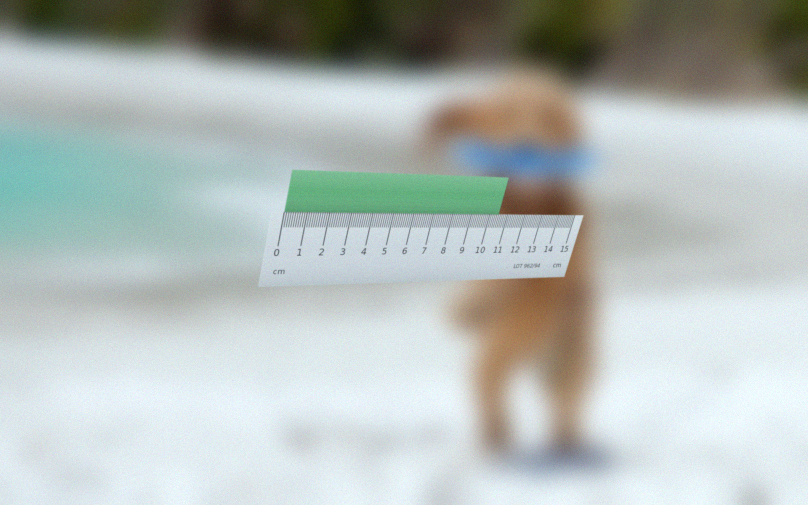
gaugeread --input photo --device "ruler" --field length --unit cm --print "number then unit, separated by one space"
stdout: 10.5 cm
